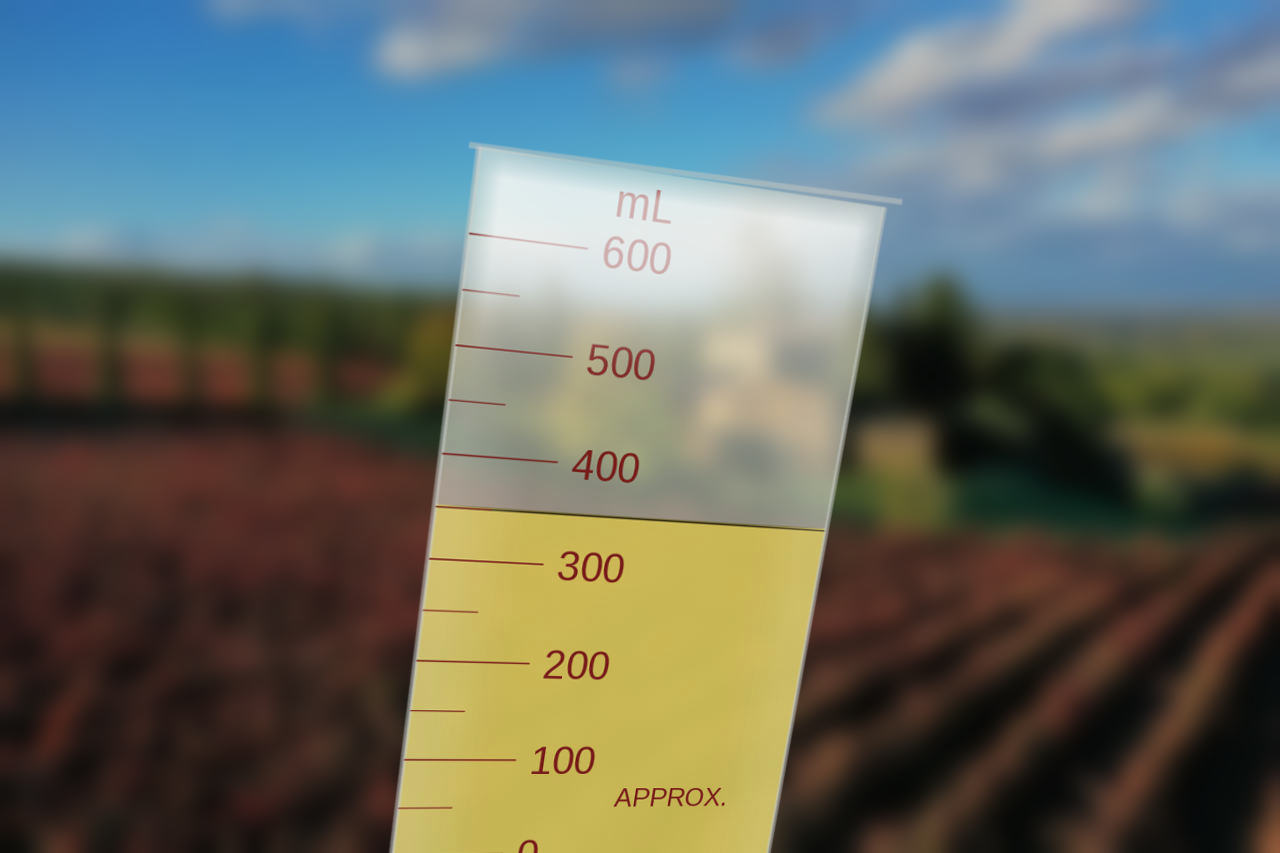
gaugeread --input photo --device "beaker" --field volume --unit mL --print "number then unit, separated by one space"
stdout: 350 mL
